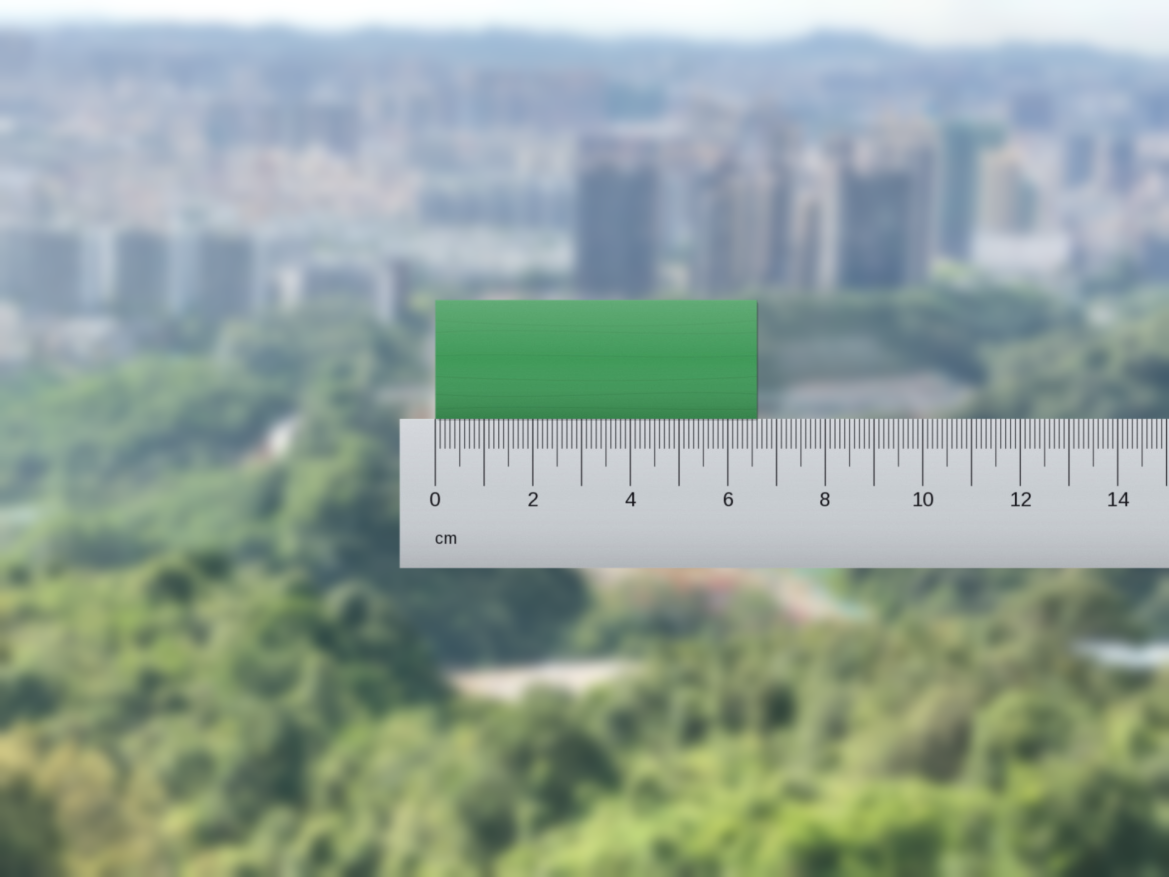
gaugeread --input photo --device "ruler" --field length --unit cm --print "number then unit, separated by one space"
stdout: 6.6 cm
